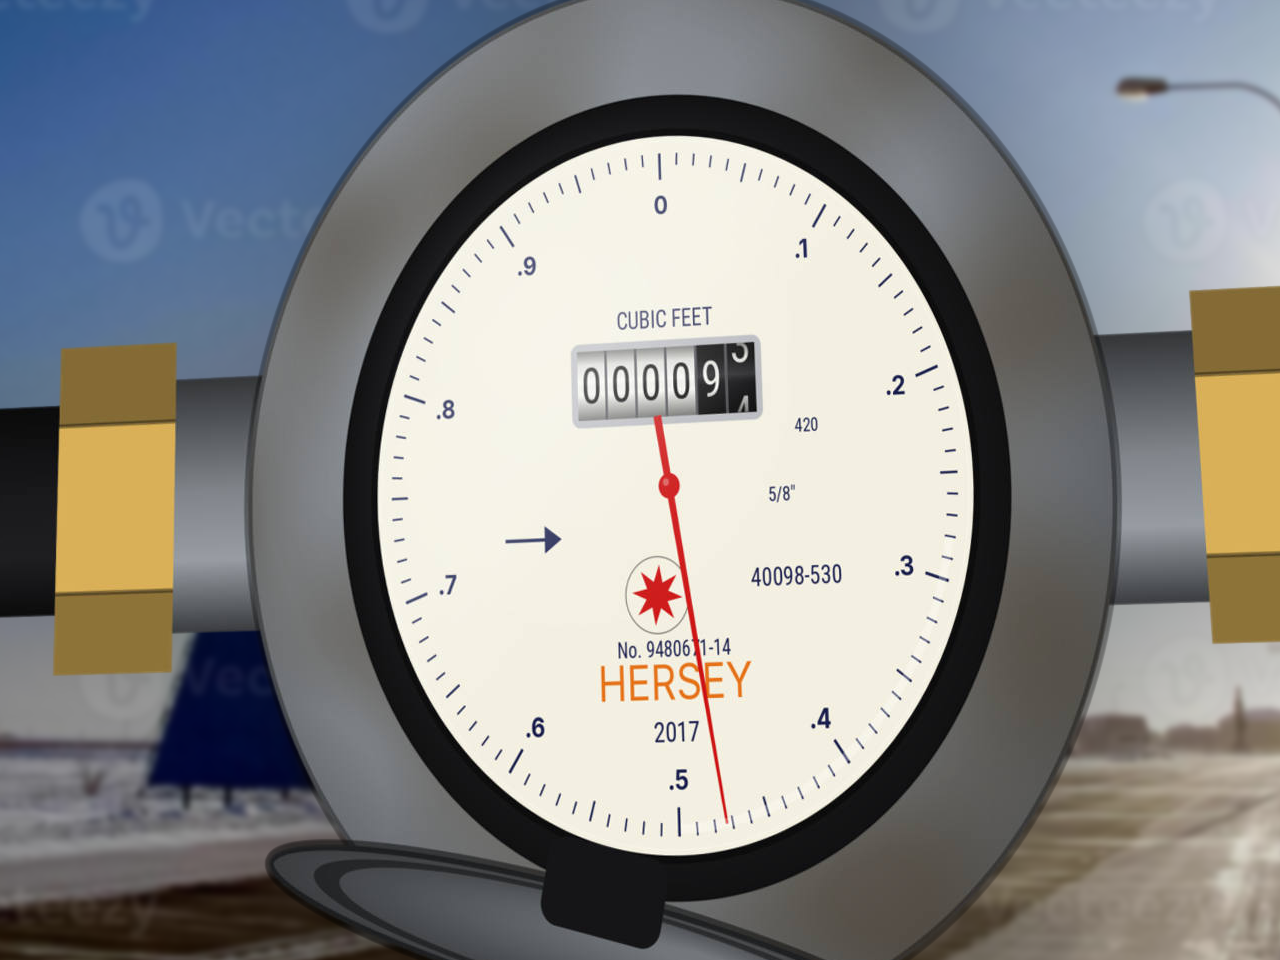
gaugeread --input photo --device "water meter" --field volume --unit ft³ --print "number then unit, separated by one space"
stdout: 93.47 ft³
